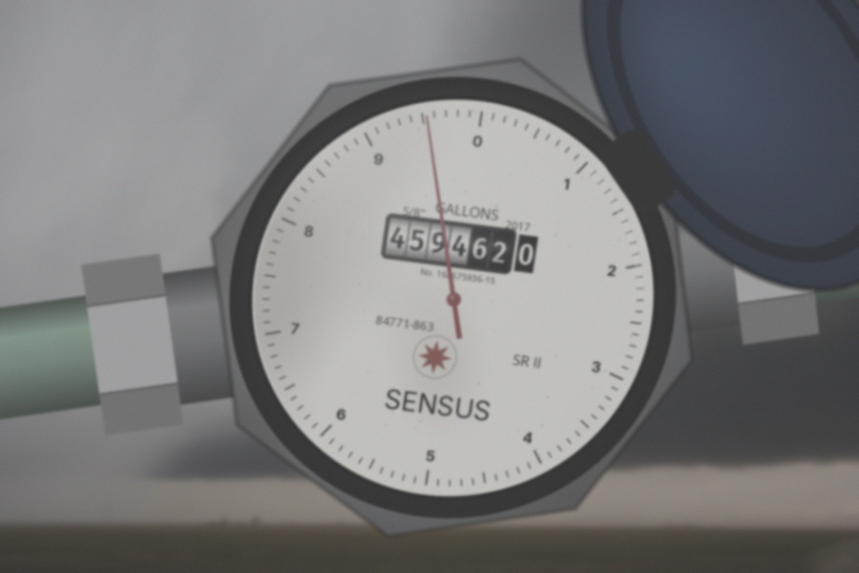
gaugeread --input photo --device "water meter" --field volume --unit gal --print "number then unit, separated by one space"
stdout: 4594619.5 gal
